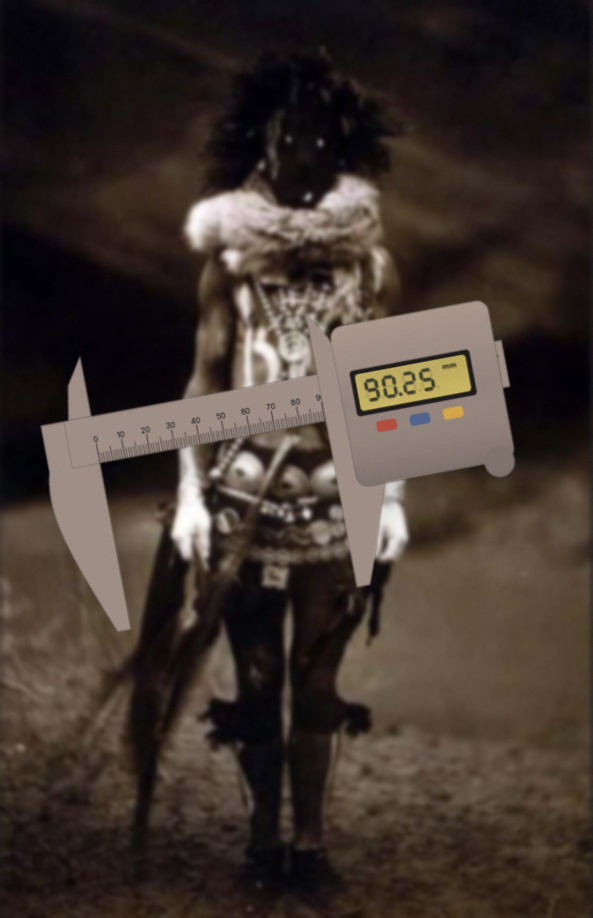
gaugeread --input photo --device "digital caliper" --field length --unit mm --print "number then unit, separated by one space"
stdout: 90.25 mm
